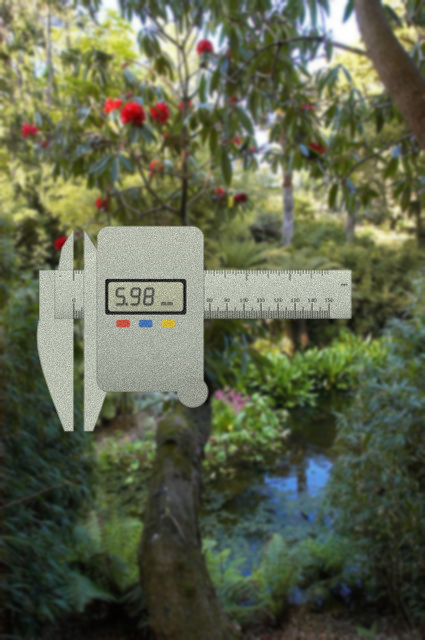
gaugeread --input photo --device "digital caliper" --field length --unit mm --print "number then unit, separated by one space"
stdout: 5.98 mm
